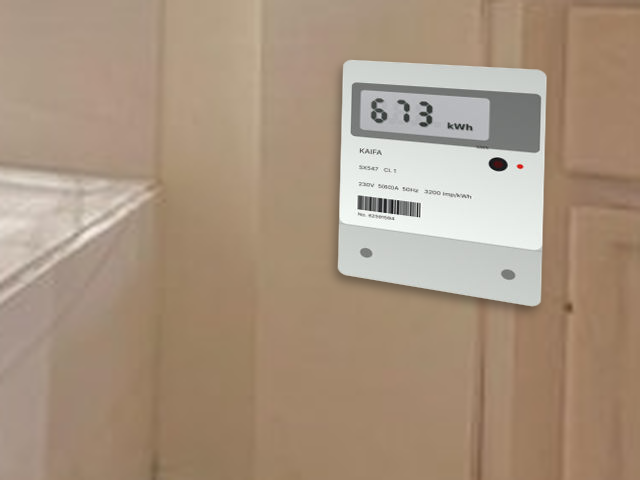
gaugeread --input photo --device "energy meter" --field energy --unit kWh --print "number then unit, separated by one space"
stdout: 673 kWh
